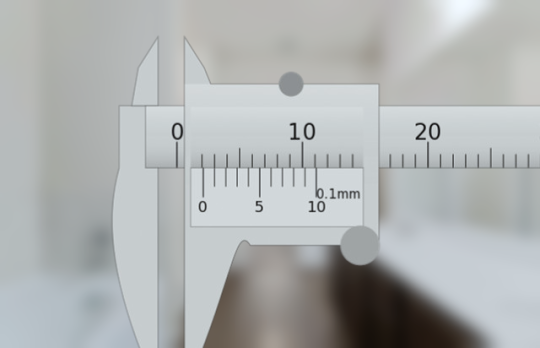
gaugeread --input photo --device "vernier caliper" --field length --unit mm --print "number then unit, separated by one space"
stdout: 2.1 mm
